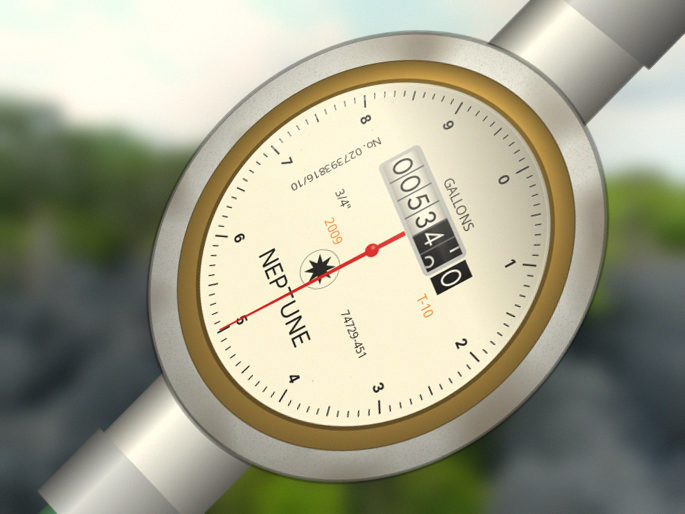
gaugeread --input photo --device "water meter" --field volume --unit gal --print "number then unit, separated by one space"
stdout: 53415.0 gal
